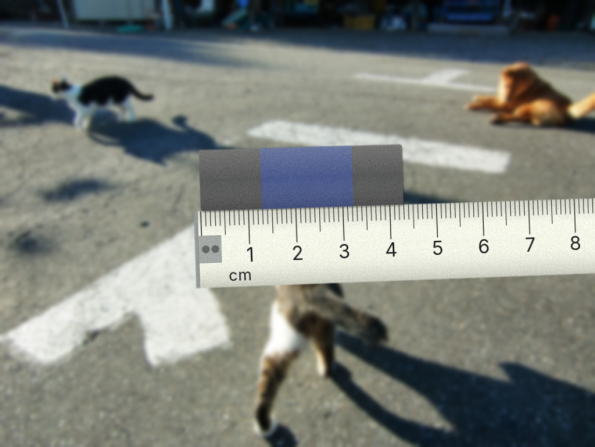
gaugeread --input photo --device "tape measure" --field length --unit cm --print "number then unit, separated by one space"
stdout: 4.3 cm
